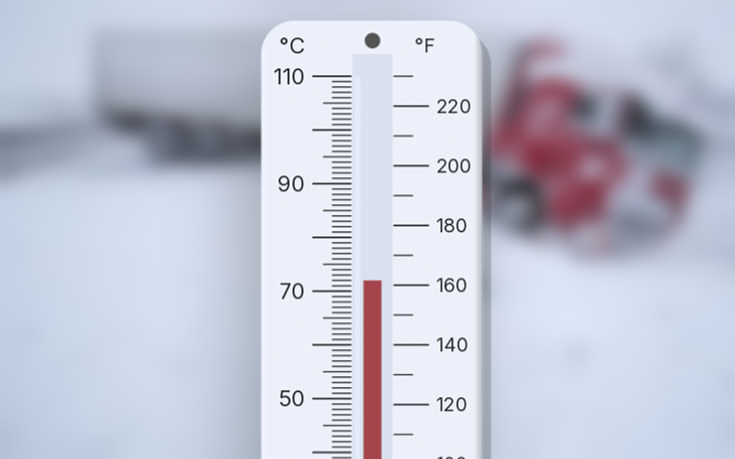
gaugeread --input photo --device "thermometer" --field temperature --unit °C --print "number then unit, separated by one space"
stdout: 72 °C
